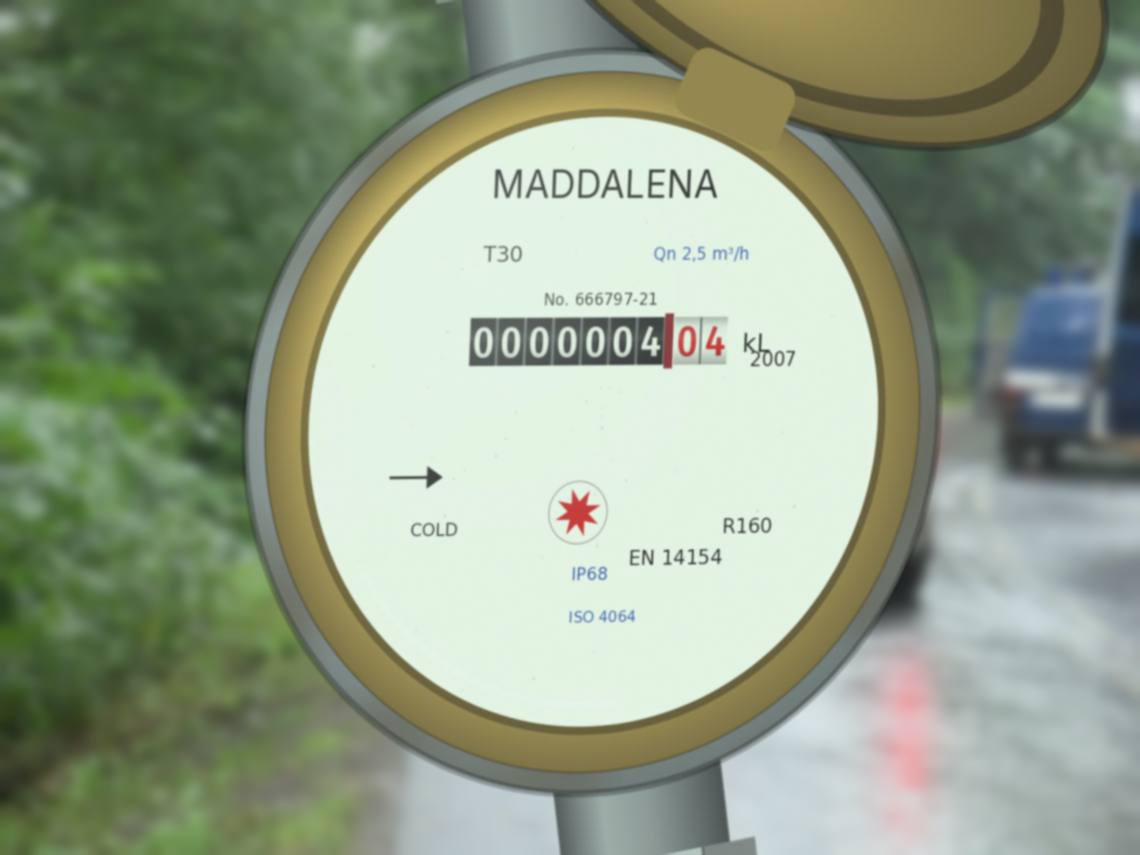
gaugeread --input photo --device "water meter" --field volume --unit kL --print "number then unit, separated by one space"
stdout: 4.04 kL
